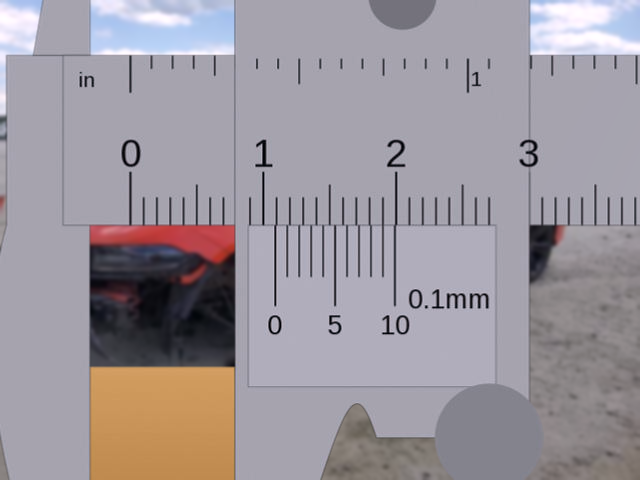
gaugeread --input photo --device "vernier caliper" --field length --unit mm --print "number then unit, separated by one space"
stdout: 10.9 mm
